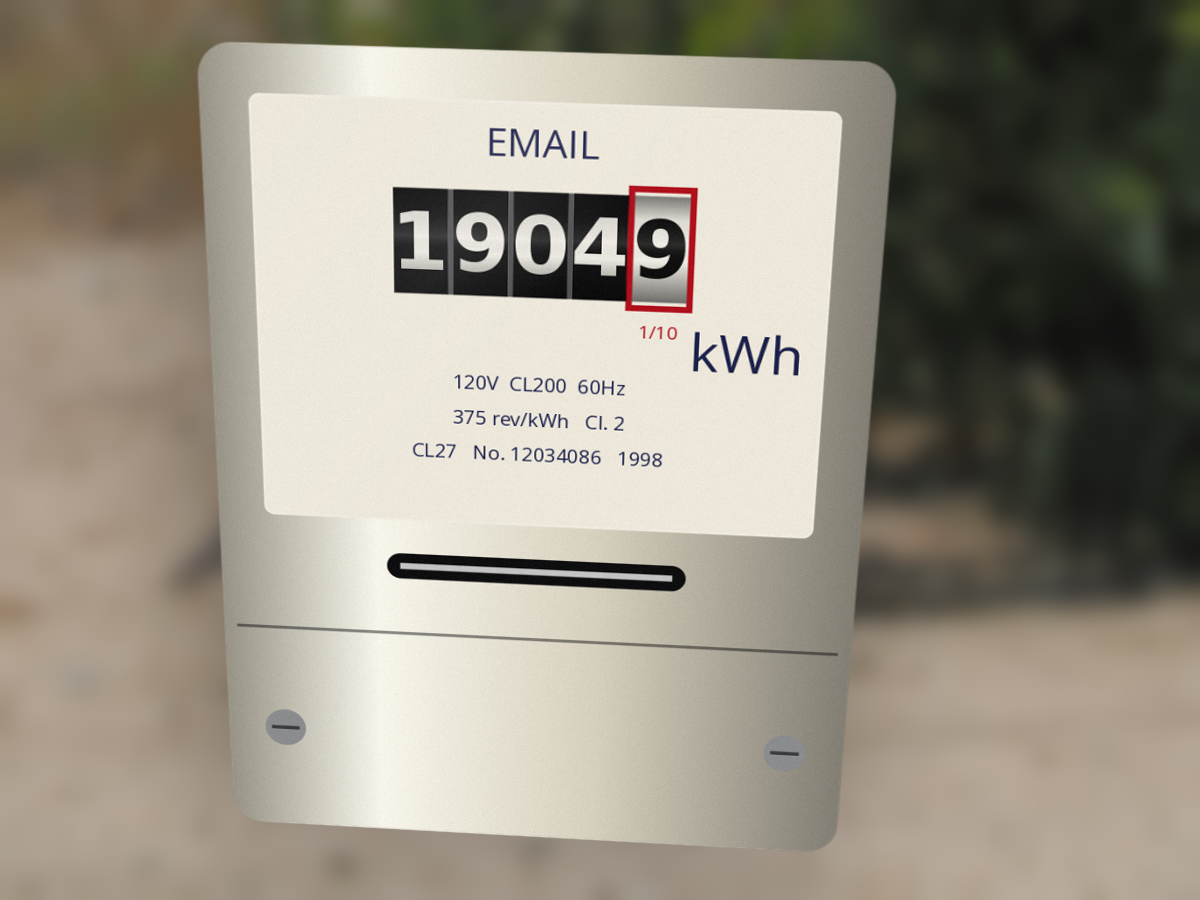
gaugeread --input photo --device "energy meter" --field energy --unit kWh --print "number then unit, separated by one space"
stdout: 1904.9 kWh
